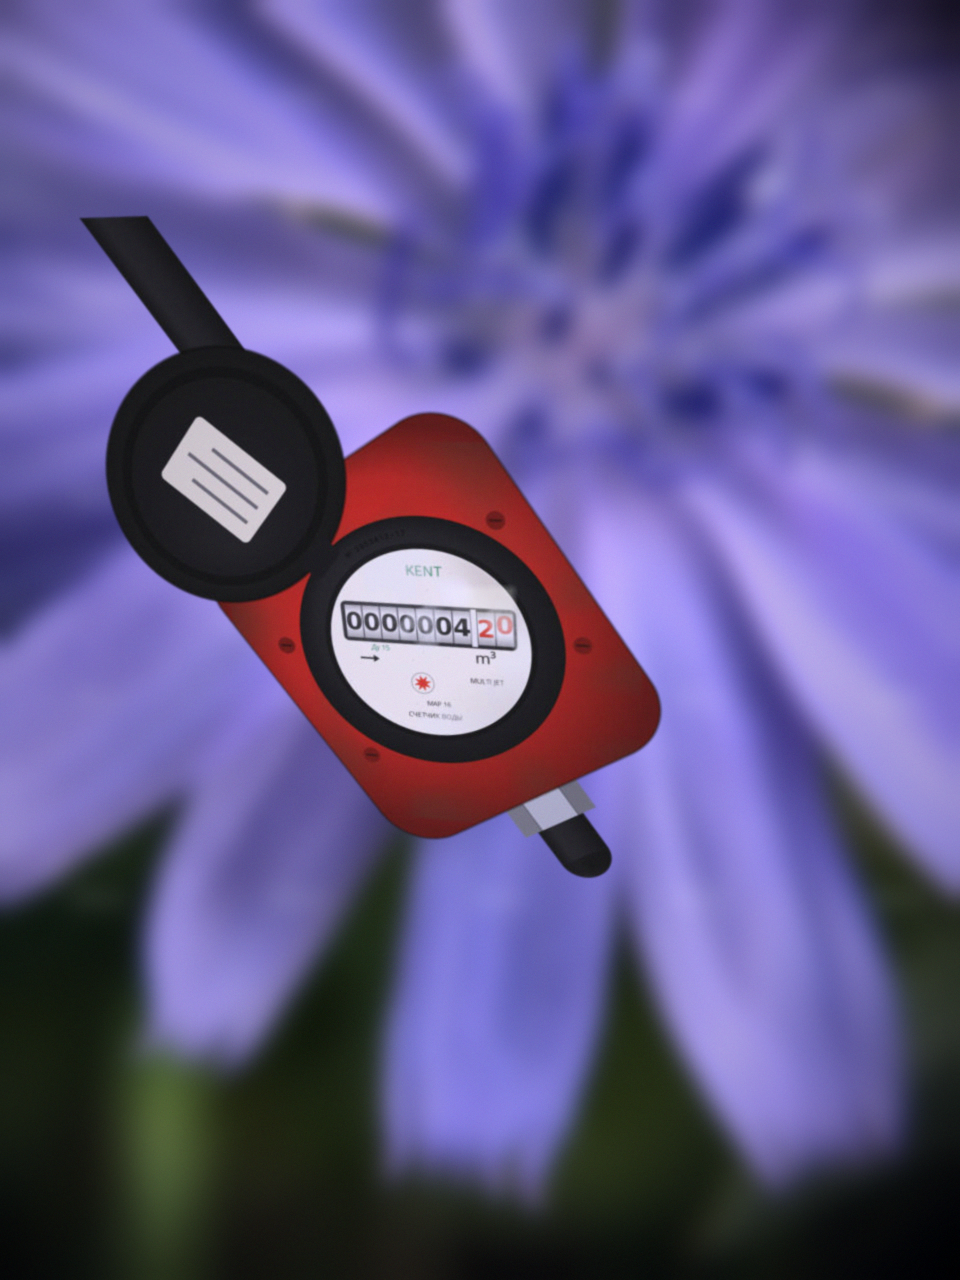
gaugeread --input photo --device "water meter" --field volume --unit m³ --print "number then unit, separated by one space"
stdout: 4.20 m³
